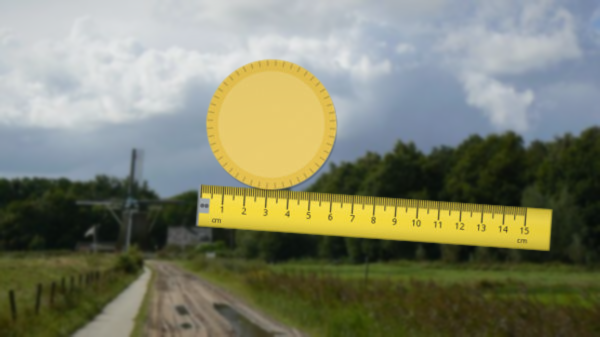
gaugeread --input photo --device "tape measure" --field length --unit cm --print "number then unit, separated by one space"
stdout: 6 cm
